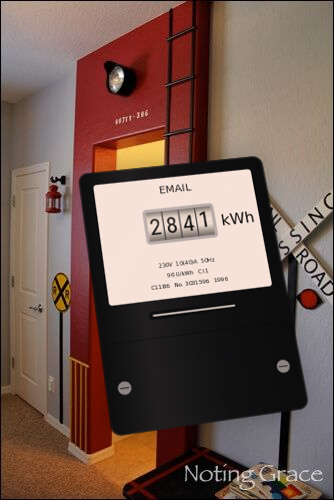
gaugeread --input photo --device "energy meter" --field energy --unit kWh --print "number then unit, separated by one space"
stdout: 2841 kWh
